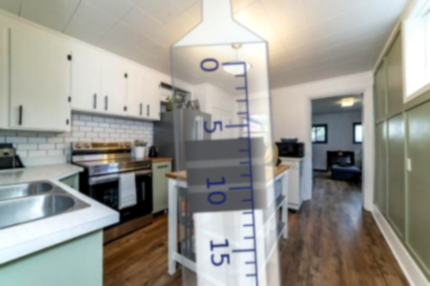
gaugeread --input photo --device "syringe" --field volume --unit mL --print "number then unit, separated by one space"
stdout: 6 mL
